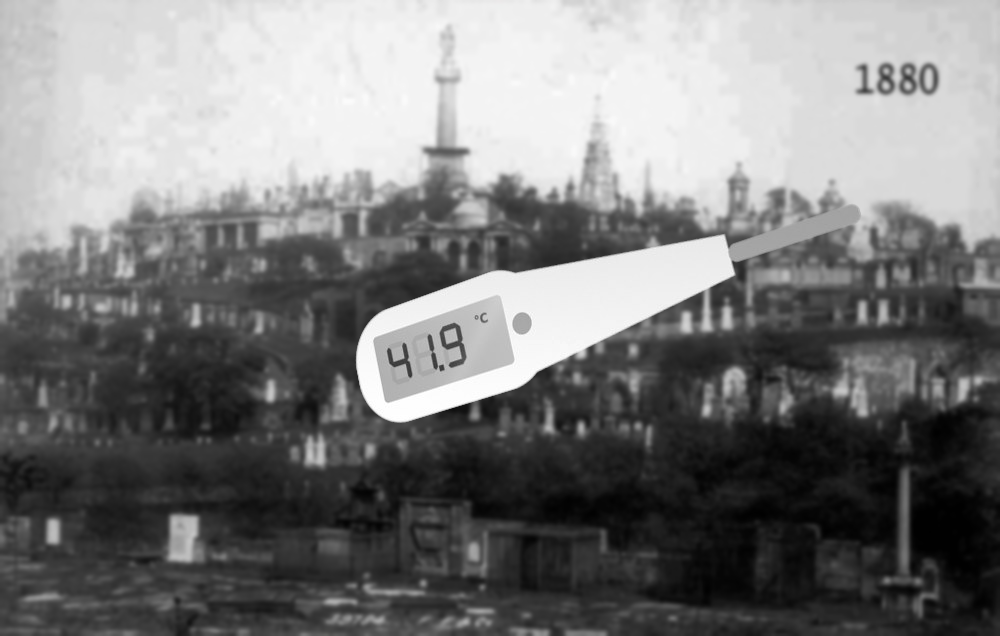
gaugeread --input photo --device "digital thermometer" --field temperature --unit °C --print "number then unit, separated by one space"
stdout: 41.9 °C
